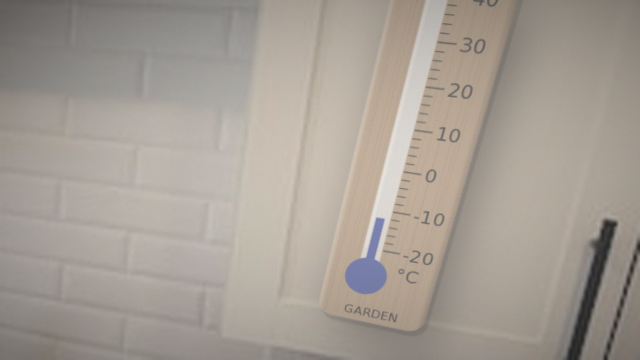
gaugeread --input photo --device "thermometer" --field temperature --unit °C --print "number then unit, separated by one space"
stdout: -12 °C
